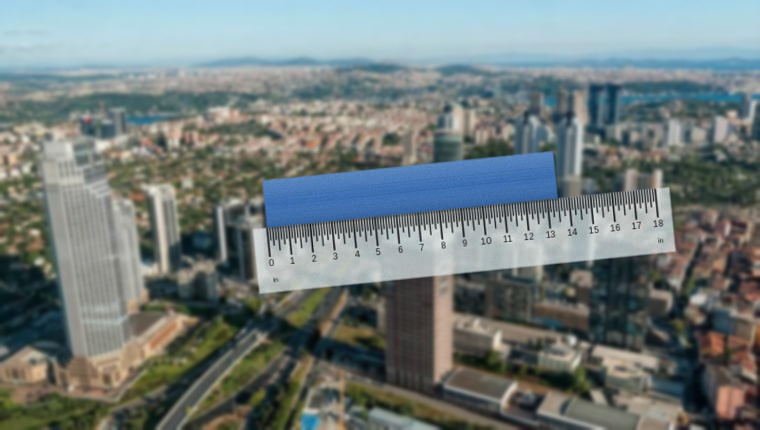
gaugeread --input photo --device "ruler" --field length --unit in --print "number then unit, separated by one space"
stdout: 13.5 in
